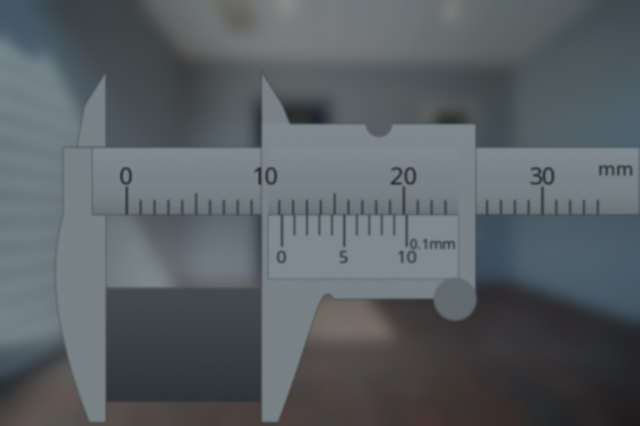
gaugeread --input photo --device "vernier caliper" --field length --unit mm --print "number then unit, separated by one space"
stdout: 11.2 mm
